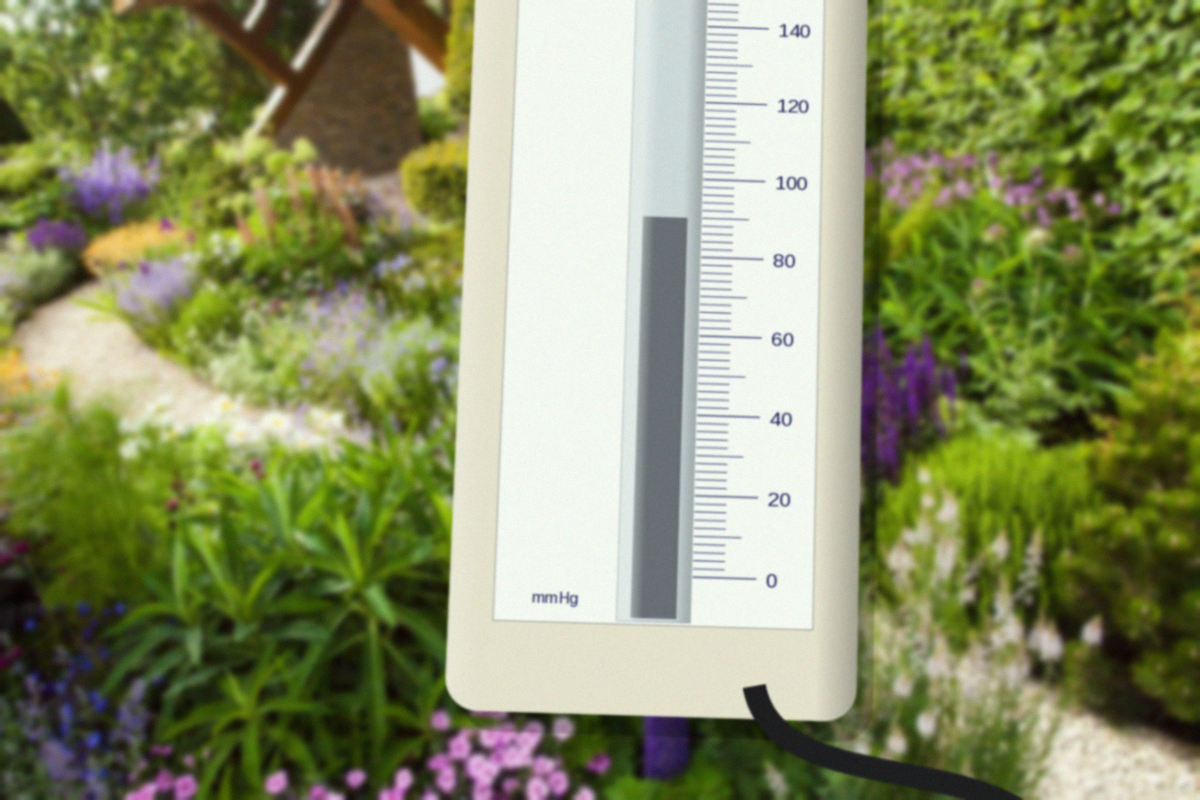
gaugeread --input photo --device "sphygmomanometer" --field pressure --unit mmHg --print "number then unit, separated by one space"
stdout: 90 mmHg
